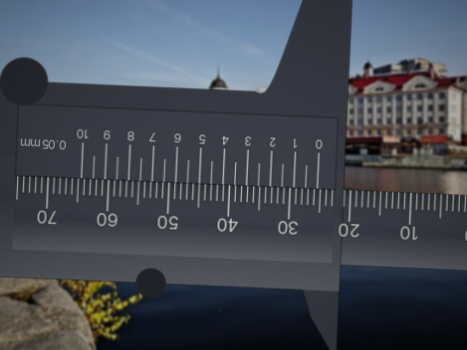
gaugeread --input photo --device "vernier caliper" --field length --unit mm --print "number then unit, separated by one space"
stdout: 25.5 mm
